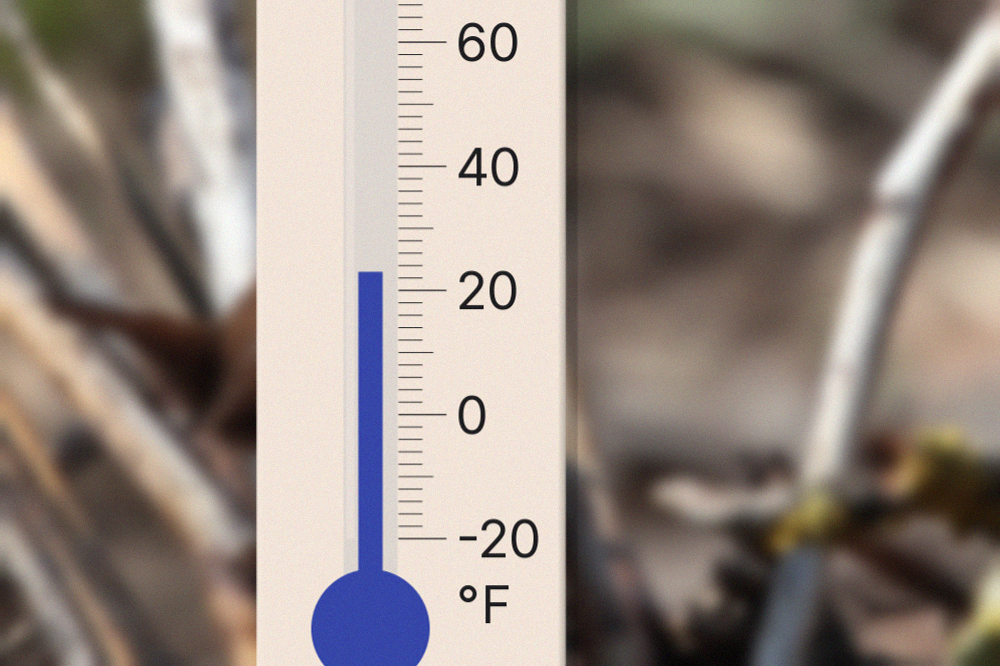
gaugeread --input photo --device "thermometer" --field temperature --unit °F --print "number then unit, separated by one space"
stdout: 23 °F
